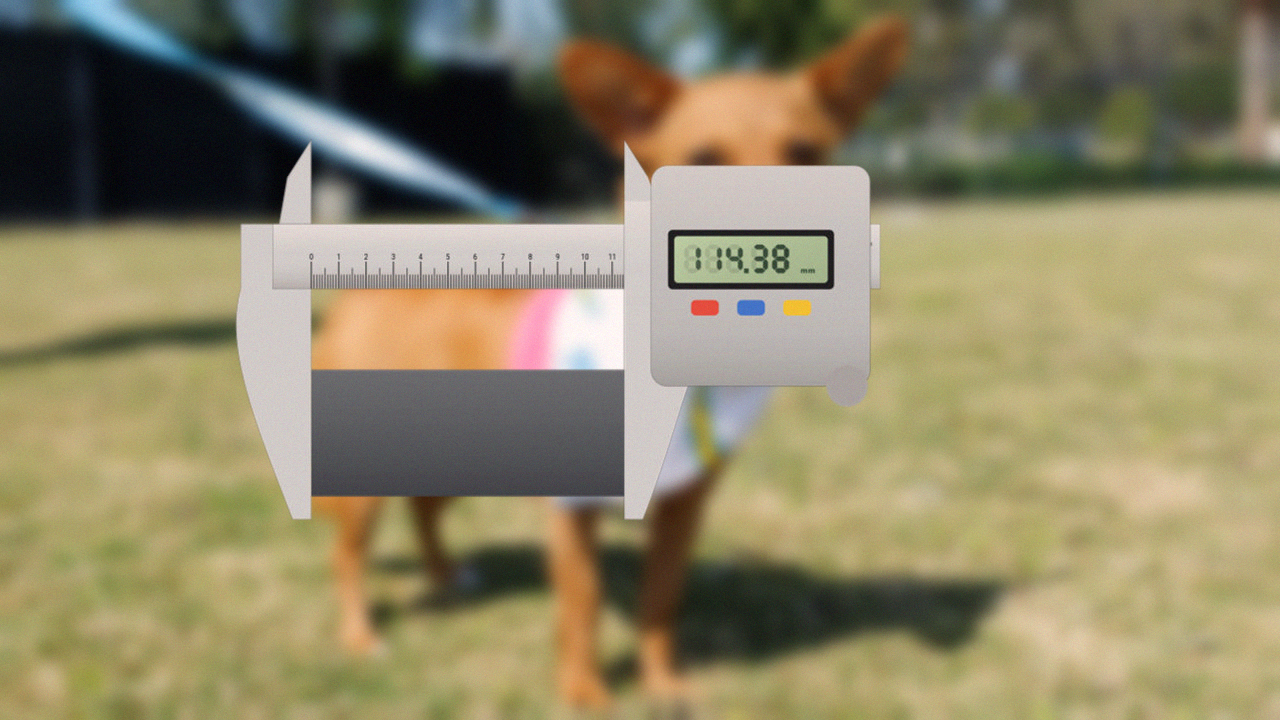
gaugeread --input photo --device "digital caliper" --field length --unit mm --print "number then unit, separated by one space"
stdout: 114.38 mm
